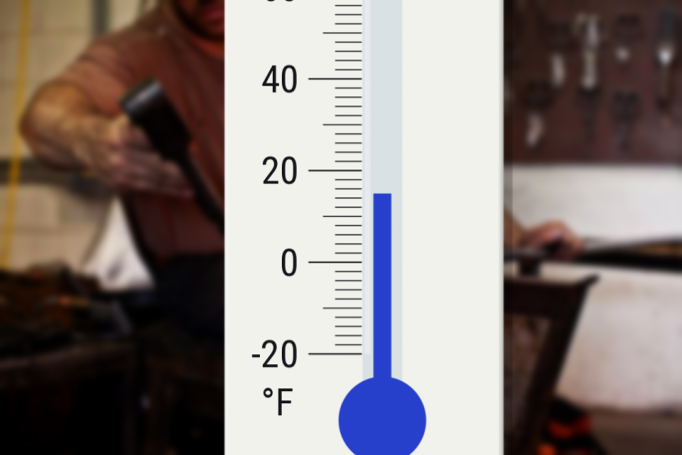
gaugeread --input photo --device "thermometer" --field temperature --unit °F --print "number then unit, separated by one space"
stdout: 15 °F
